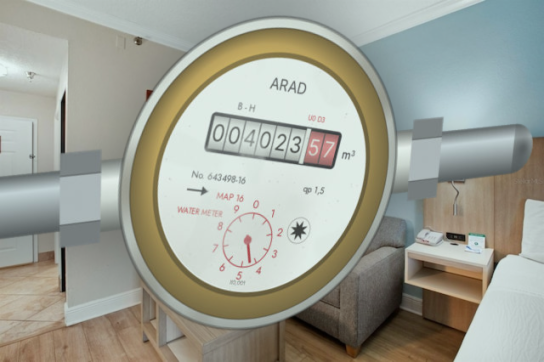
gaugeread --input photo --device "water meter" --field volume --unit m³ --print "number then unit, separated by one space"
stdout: 4023.574 m³
